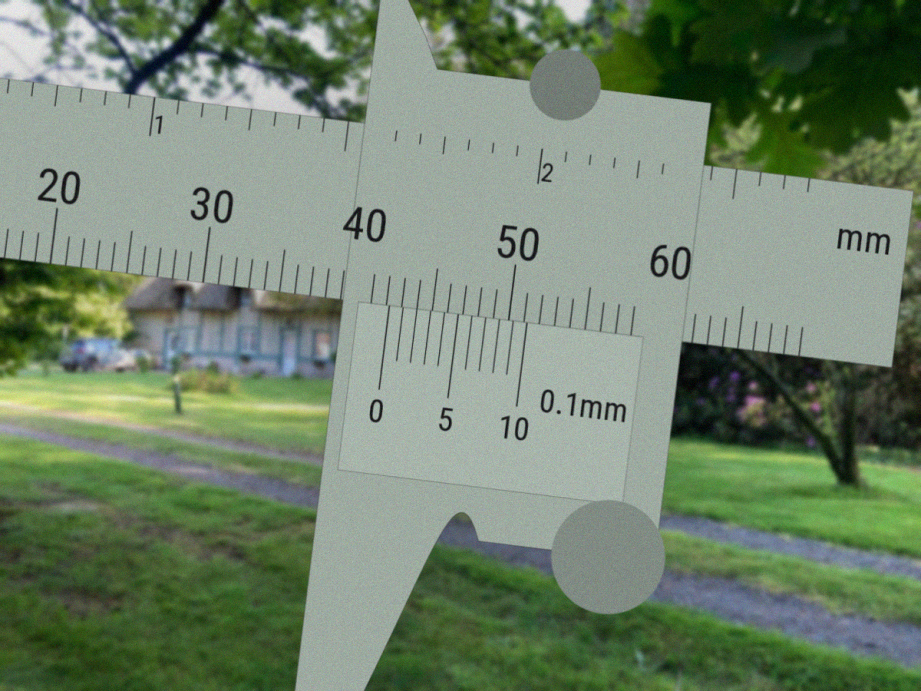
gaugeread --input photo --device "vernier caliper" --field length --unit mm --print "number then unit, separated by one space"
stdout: 42.2 mm
